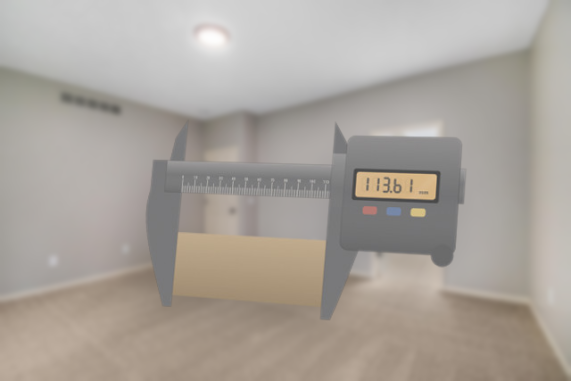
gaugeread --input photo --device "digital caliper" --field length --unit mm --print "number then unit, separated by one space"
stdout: 113.61 mm
